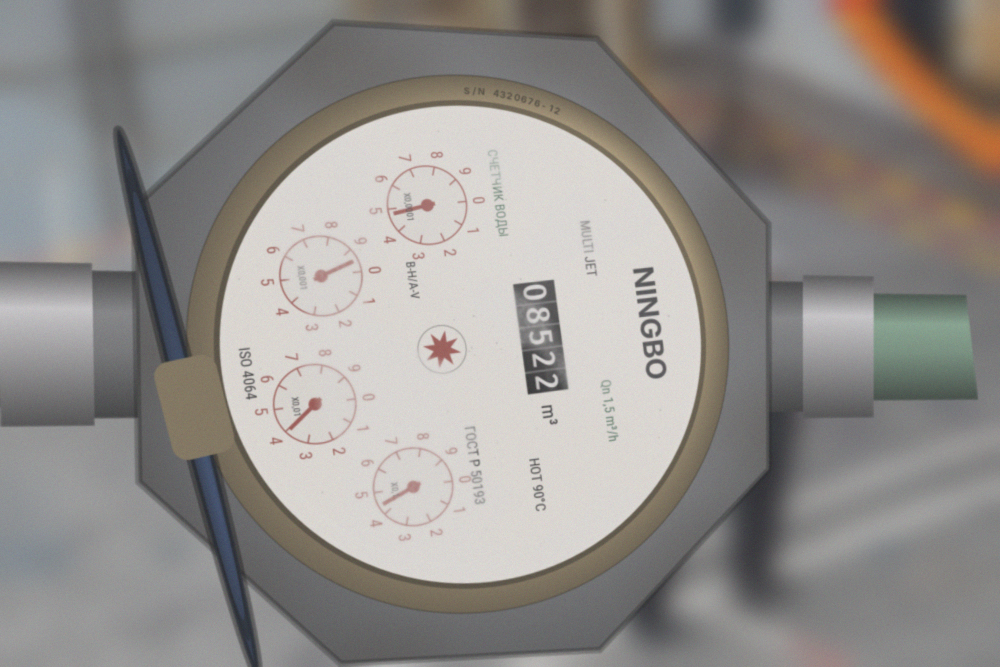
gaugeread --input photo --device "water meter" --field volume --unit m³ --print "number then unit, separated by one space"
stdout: 8522.4394 m³
